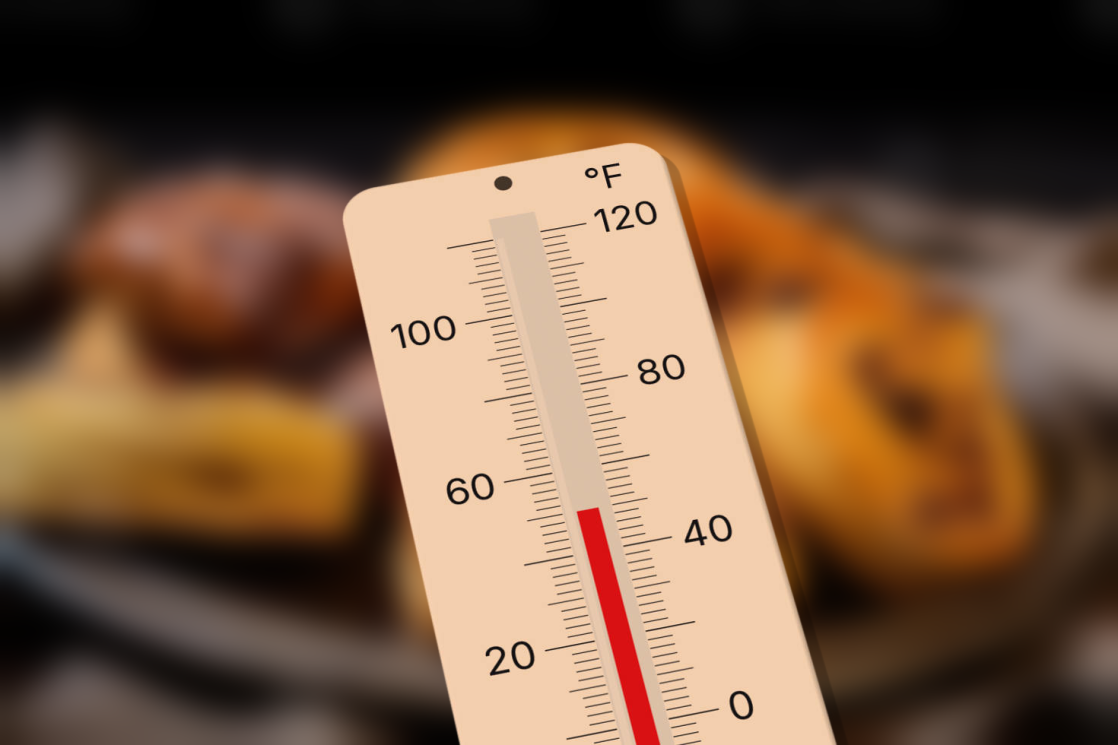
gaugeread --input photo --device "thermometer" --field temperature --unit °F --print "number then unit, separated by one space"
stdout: 50 °F
